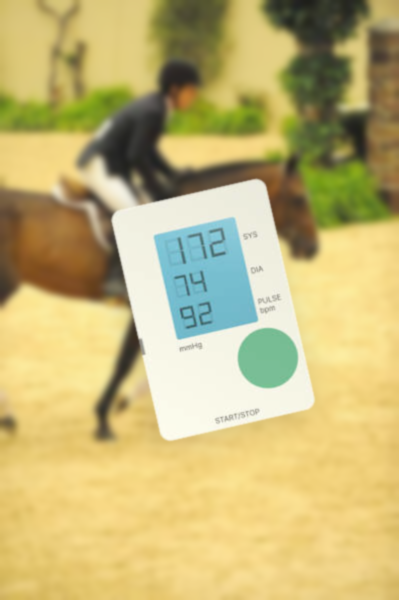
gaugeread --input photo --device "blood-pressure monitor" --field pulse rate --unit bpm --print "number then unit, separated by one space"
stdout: 92 bpm
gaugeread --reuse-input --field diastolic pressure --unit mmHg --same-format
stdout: 74 mmHg
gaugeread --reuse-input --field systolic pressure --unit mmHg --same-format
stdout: 172 mmHg
